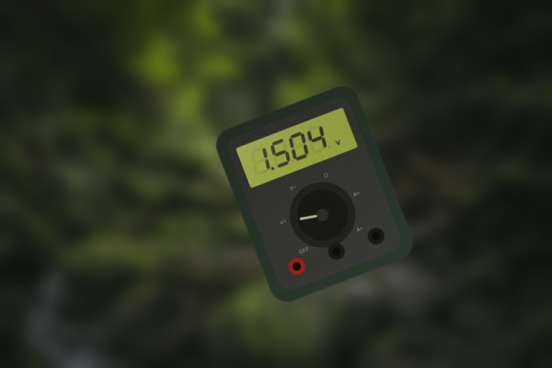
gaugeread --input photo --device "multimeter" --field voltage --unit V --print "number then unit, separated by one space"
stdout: 1.504 V
